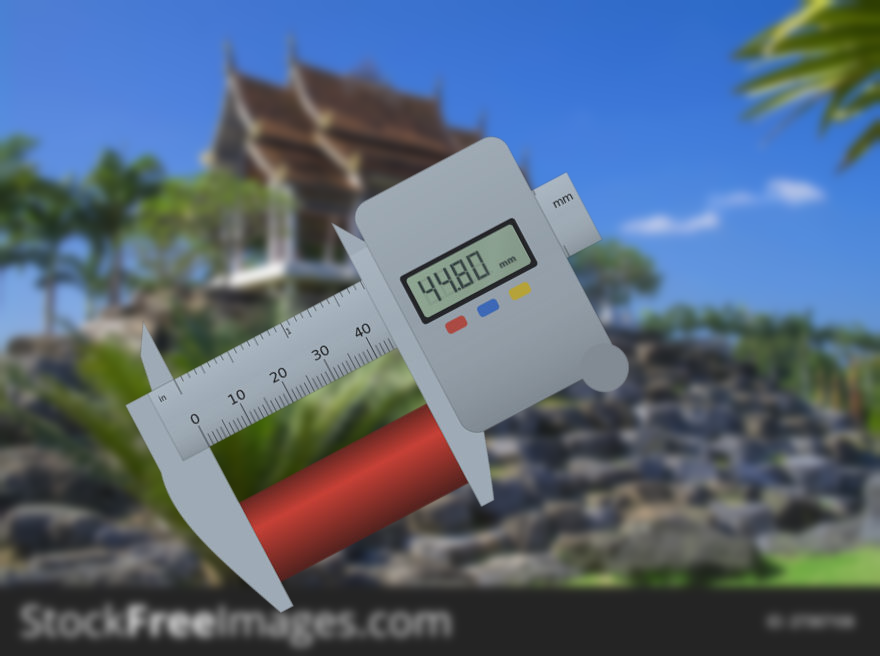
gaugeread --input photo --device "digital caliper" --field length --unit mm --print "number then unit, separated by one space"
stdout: 44.80 mm
